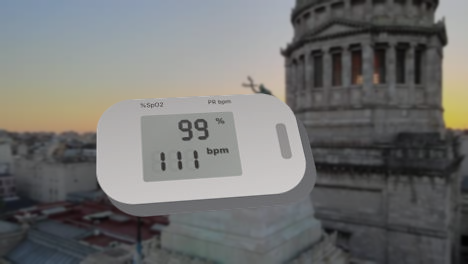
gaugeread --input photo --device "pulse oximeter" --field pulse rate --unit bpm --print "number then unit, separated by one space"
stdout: 111 bpm
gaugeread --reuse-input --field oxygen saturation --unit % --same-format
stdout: 99 %
